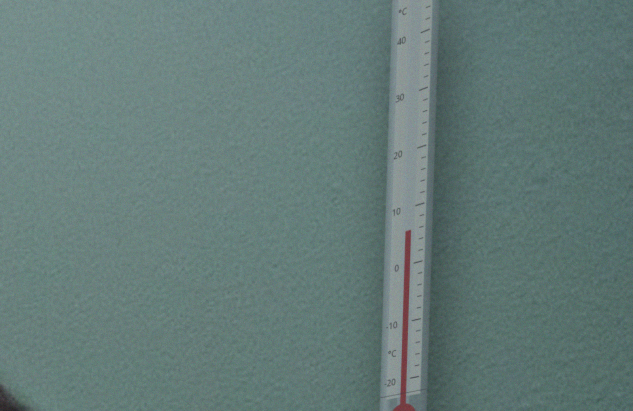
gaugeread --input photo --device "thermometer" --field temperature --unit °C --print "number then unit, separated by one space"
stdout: 6 °C
